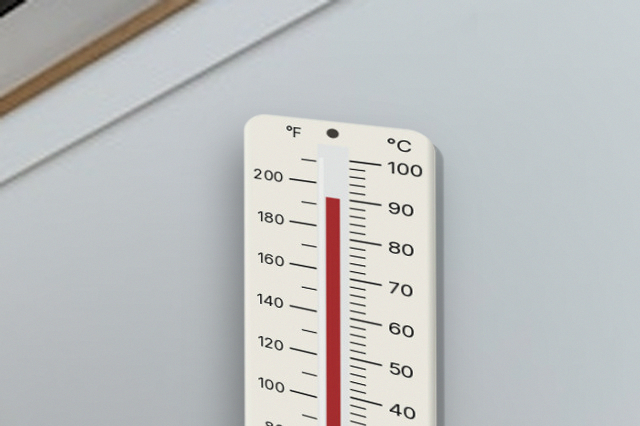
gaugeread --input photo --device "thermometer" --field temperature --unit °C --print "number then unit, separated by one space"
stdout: 90 °C
